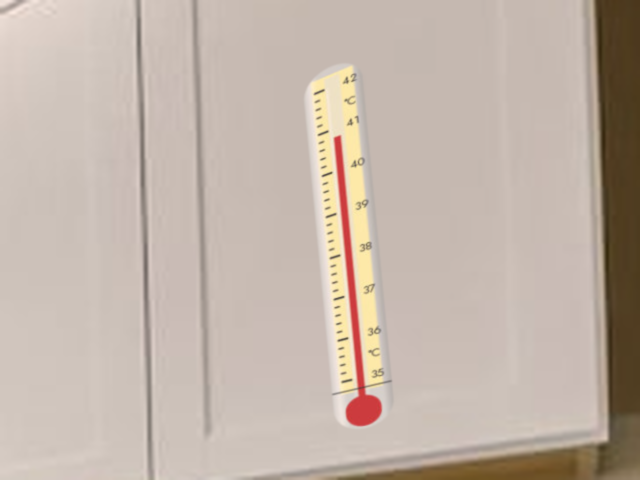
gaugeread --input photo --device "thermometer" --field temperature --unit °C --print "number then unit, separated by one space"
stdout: 40.8 °C
